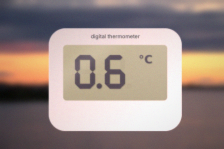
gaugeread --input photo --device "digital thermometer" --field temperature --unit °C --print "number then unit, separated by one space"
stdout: 0.6 °C
